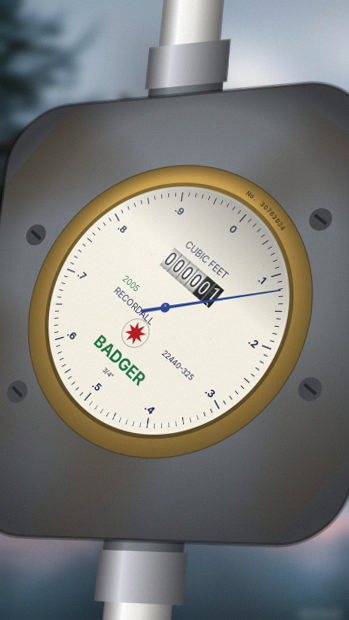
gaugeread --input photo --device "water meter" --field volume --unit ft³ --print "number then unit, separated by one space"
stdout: 1.12 ft³
